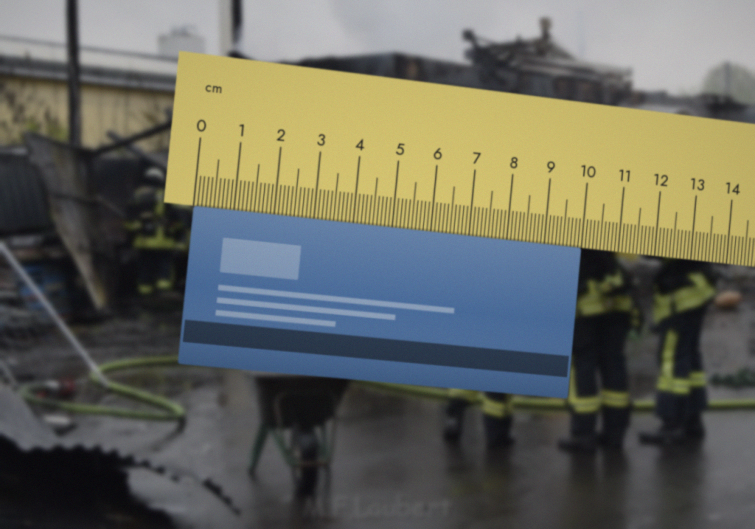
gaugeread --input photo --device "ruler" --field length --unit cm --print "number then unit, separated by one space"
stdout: 10 cm
